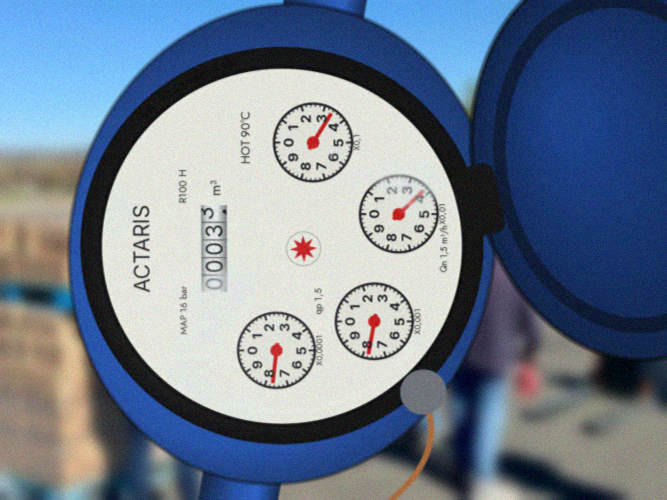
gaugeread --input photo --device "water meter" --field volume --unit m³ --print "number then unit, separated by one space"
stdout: 33.3377 m³
